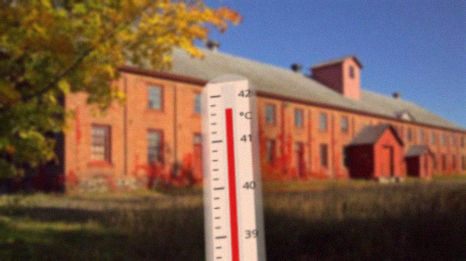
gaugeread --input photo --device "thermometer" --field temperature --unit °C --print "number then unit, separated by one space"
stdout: 41.7 °C
